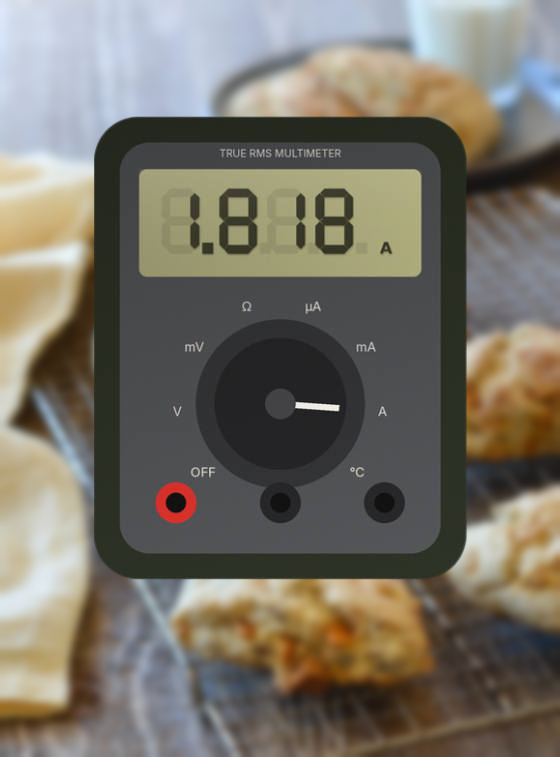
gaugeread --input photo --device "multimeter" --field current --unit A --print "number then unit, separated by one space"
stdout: 1.818 A
